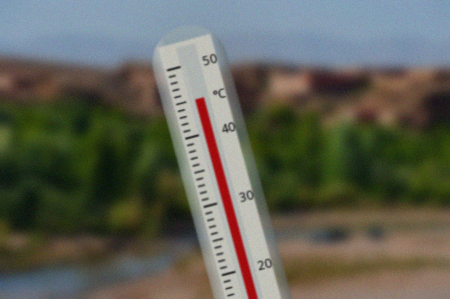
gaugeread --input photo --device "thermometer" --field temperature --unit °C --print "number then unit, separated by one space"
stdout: 45 °C
